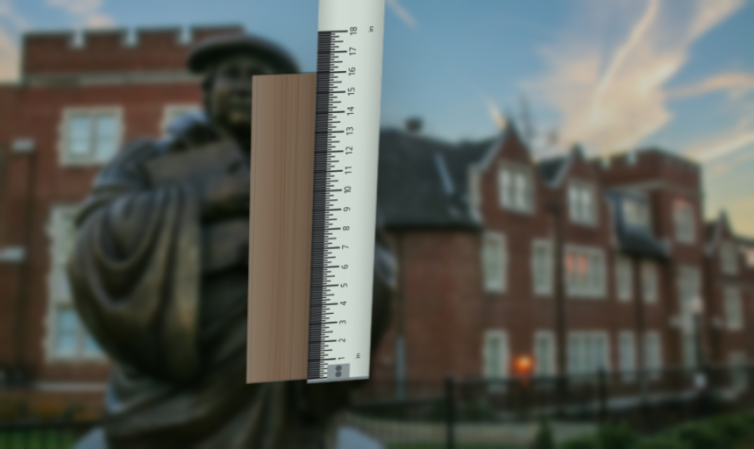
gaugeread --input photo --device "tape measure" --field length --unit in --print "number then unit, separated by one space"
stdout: 16 in
